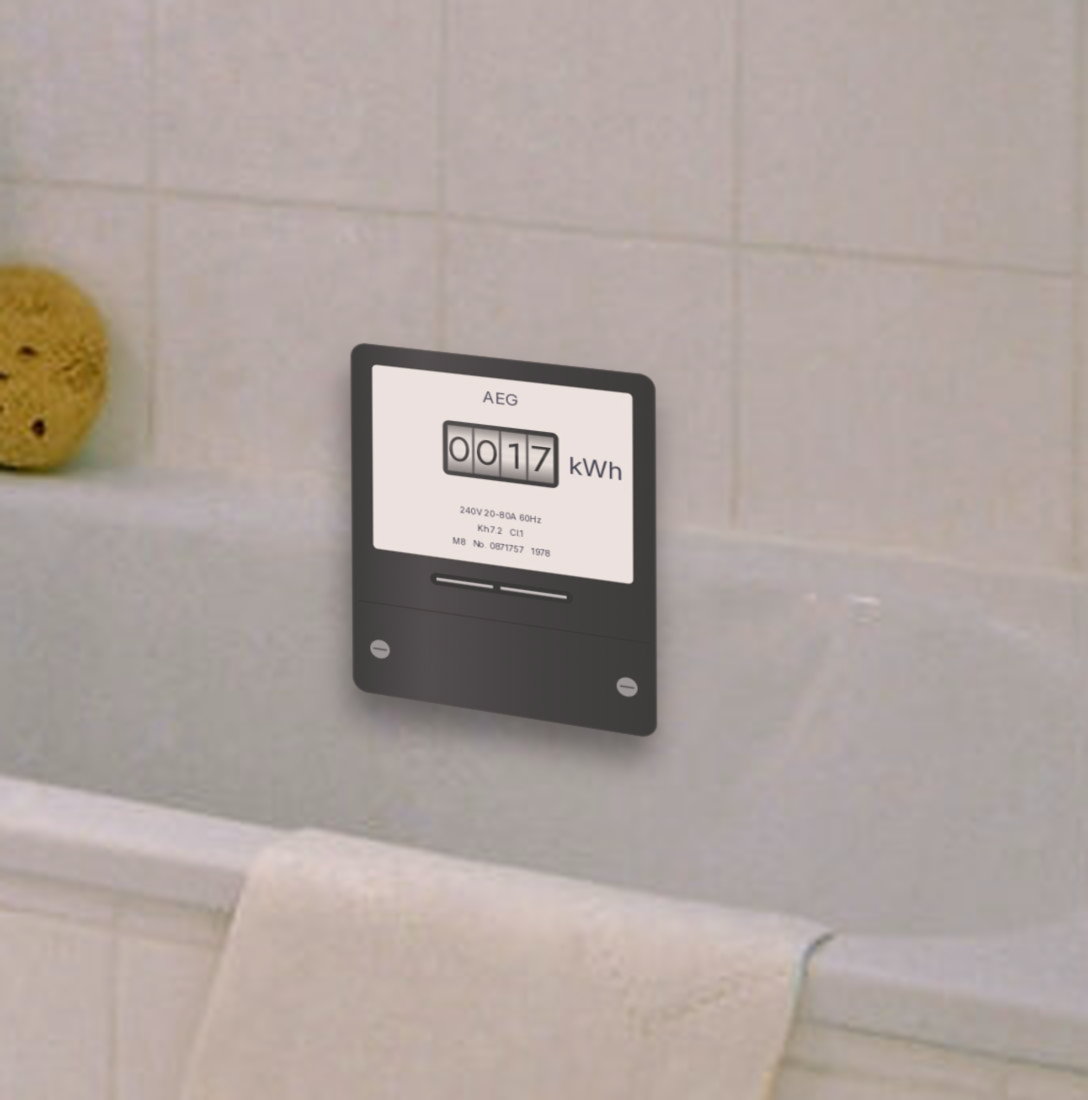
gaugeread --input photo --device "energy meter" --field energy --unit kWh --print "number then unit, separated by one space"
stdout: 17 kWh
